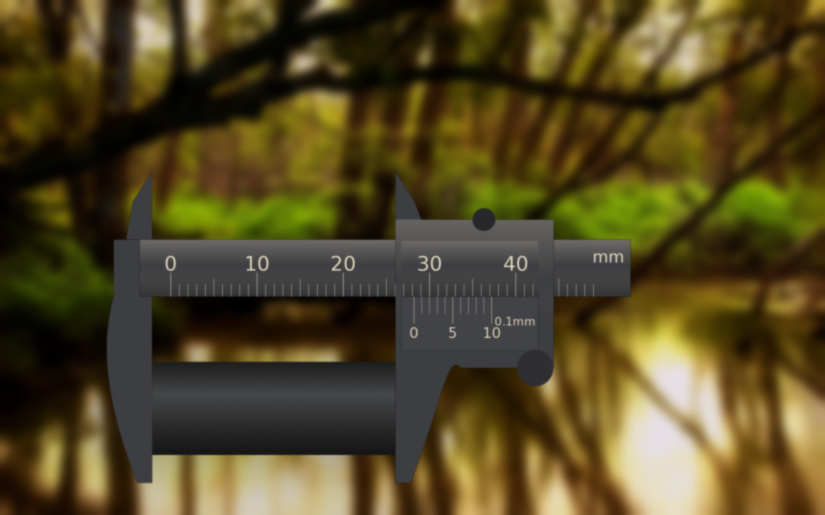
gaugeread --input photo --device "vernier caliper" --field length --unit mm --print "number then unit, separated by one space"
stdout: 28.2 mm
